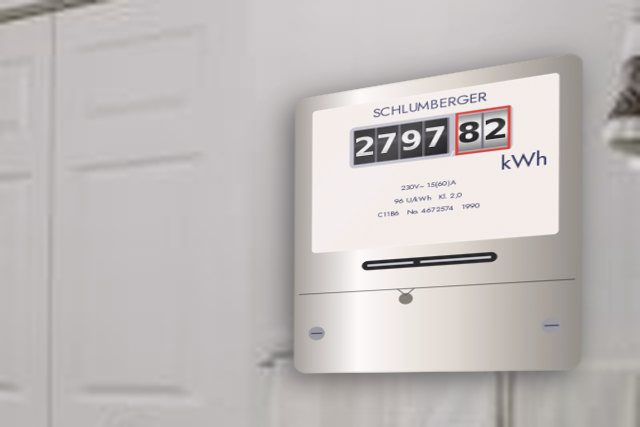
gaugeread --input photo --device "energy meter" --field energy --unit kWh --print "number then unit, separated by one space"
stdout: 2797.82 kWh
